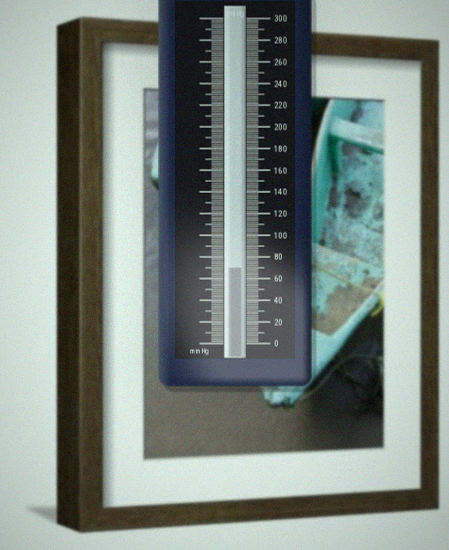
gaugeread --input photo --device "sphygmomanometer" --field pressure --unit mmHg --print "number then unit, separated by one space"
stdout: 70 mmHg
